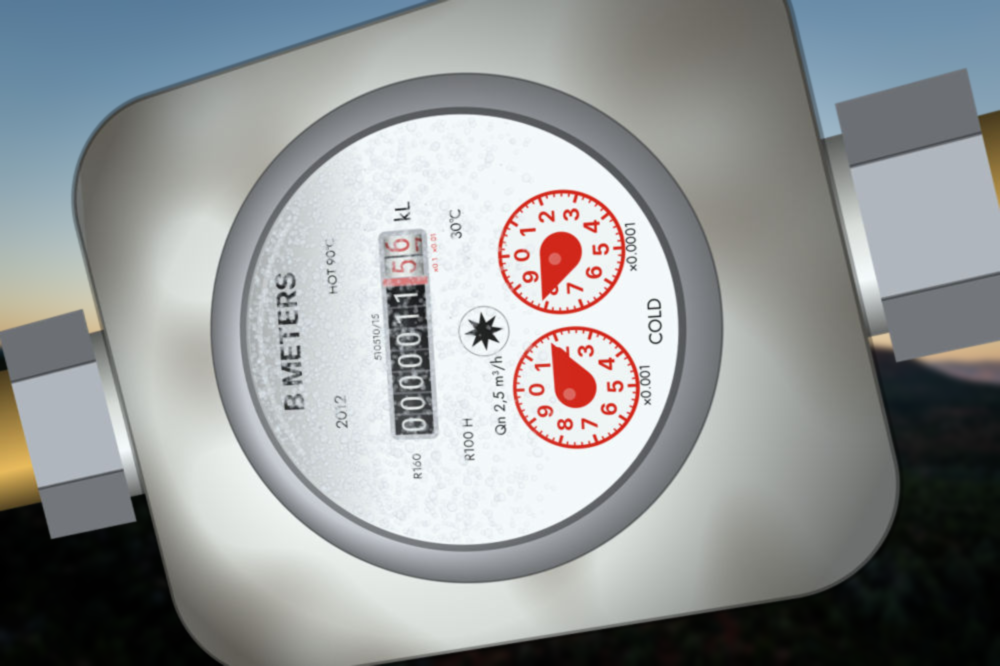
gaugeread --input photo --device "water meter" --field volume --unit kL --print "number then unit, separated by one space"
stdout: 11.5618 kL
